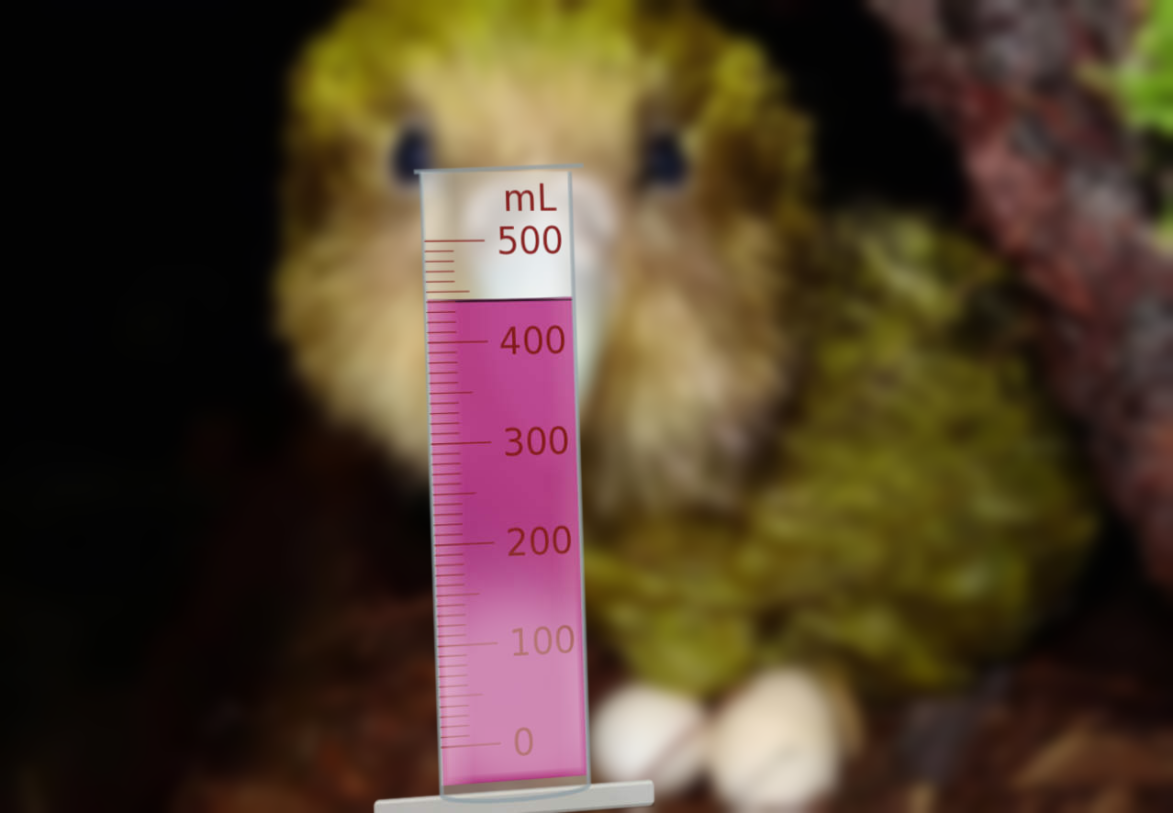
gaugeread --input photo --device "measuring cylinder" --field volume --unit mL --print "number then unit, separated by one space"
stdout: 440 mL
